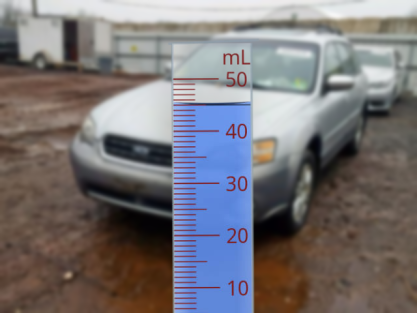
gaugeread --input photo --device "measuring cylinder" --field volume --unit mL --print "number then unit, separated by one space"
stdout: 45 mL
